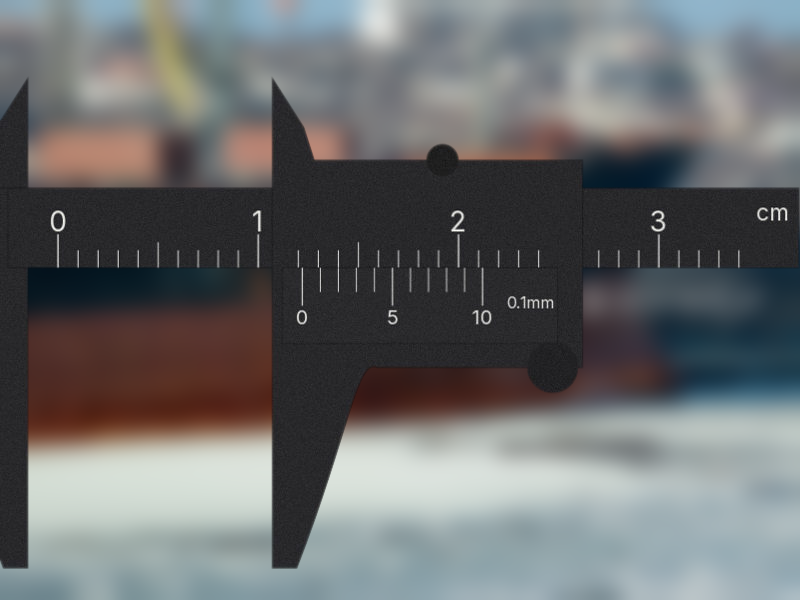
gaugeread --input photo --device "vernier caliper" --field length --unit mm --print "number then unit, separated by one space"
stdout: 12.2 mm
